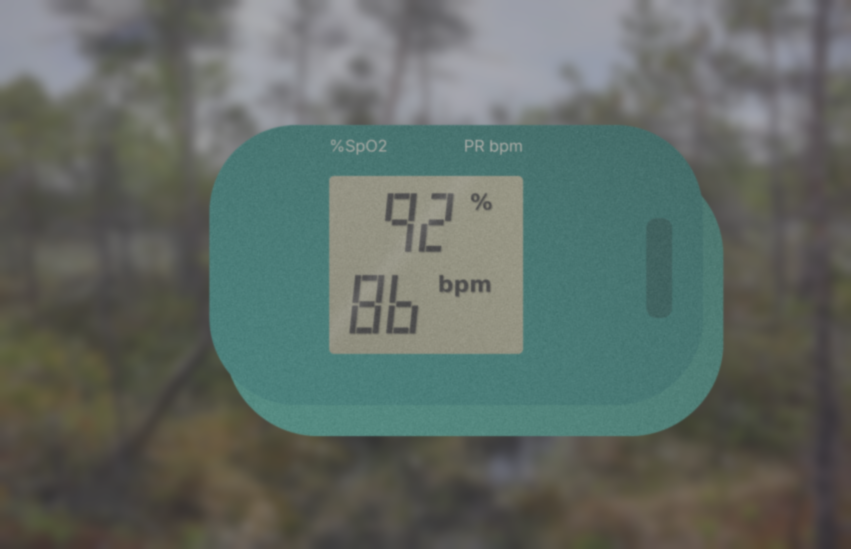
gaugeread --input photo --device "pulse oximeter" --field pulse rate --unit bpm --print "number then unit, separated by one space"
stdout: 86 bpm
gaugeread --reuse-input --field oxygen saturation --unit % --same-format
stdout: 92 %
